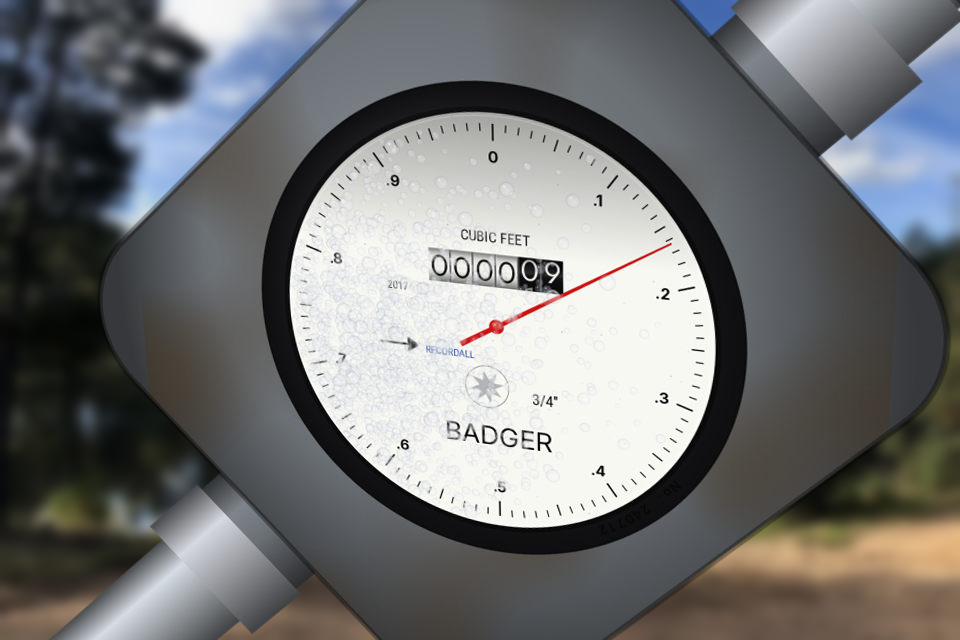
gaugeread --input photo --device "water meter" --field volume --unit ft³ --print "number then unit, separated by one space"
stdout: 9.16 ft³
